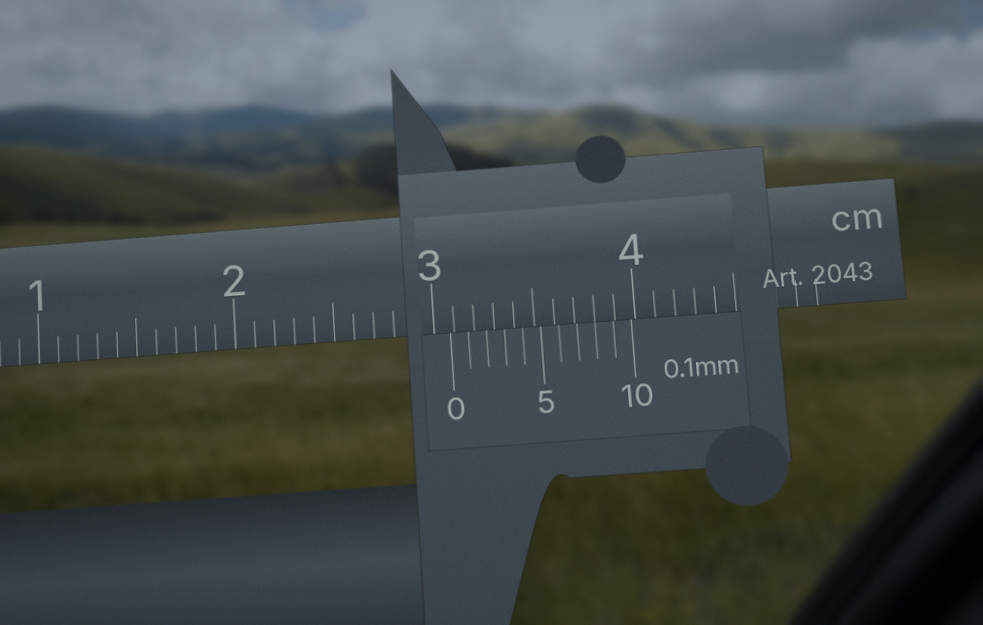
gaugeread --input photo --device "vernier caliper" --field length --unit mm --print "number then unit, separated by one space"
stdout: 30.8 mm
